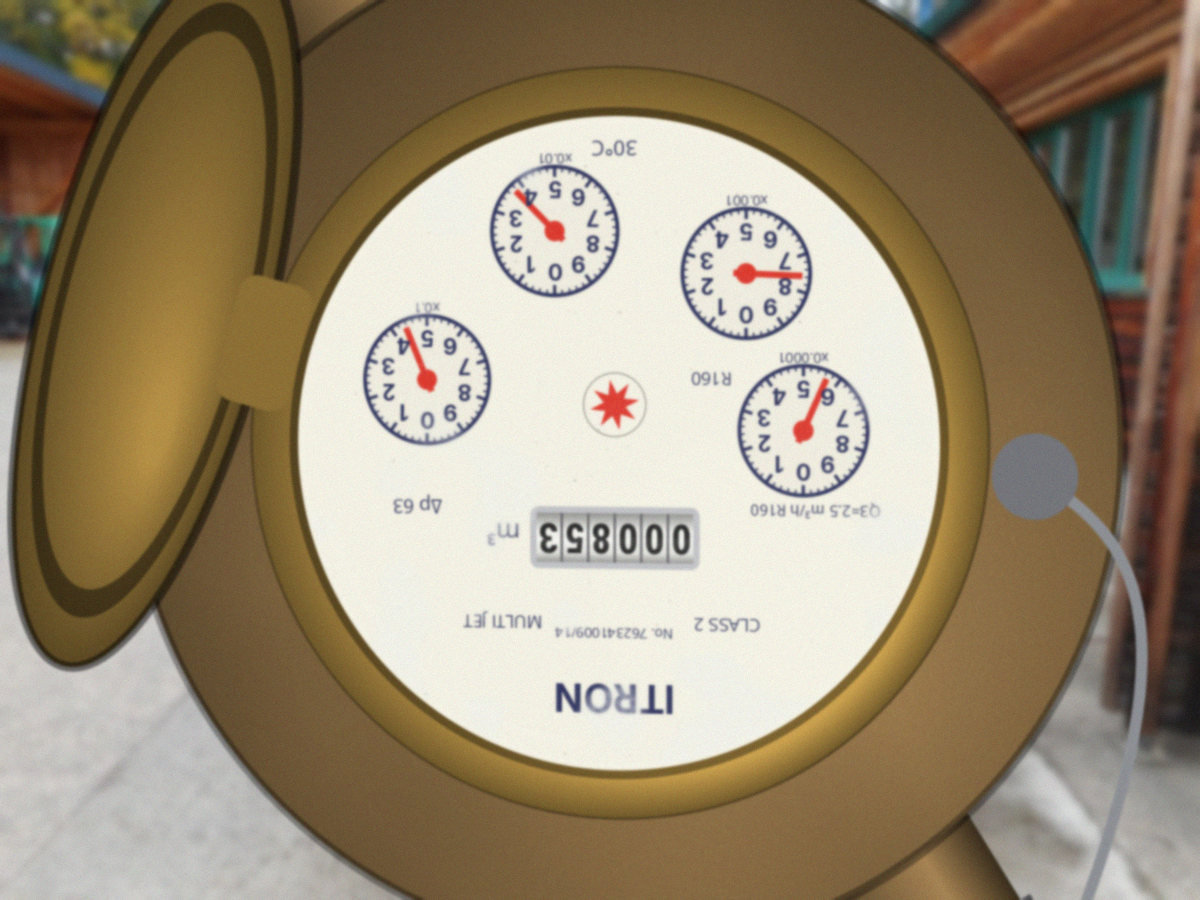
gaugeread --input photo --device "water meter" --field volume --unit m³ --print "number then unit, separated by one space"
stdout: 853.4375 m³
